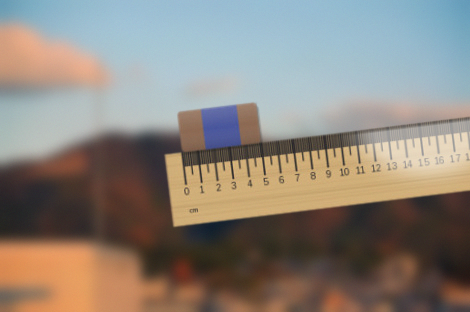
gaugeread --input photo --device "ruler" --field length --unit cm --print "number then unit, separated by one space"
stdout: 5 cm
